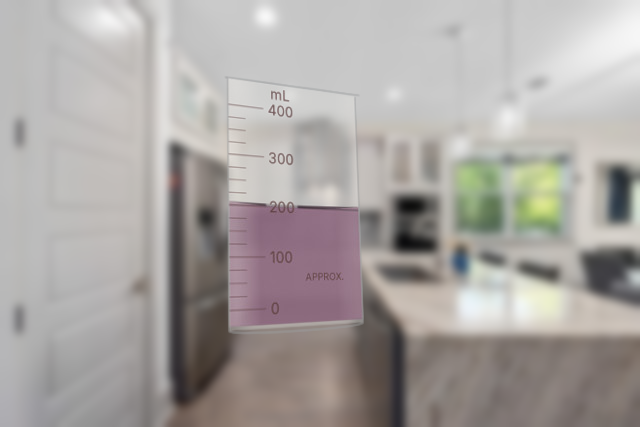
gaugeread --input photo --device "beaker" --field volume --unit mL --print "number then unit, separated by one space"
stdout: 200 mL
